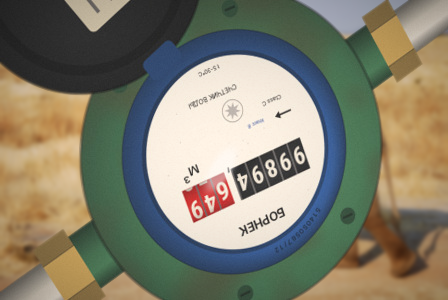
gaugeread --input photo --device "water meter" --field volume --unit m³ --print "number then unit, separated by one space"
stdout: 99894.649 m³
